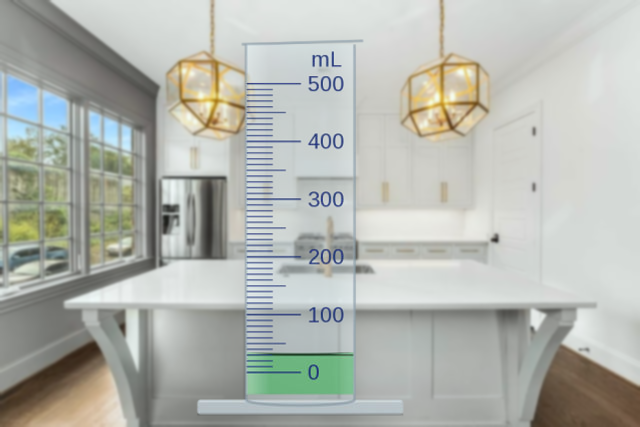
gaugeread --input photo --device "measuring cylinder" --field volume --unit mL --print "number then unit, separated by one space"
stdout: 30 mL
